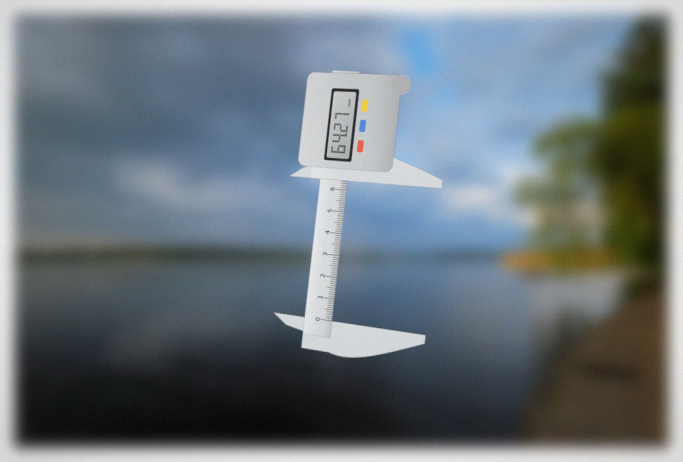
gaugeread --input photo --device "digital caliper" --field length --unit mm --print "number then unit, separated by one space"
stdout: 64.27 mm
